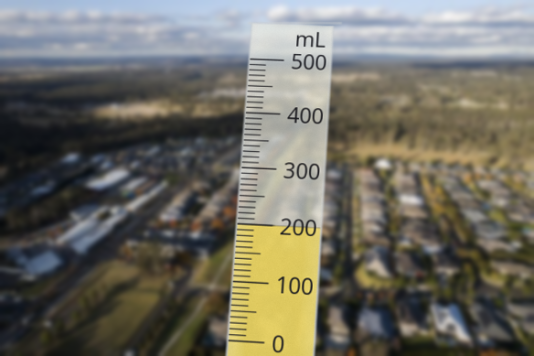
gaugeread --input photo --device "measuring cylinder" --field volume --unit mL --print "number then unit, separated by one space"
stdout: 200 mL
